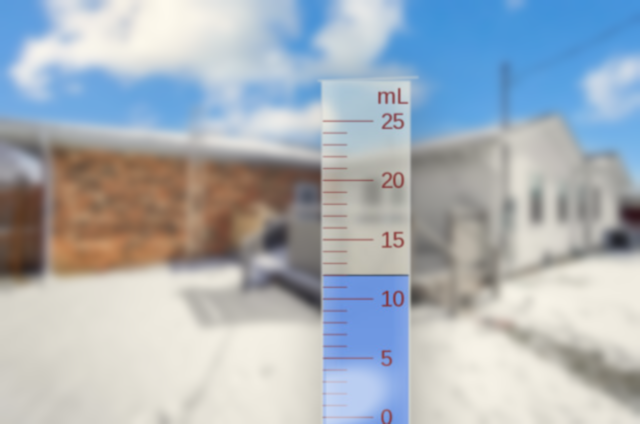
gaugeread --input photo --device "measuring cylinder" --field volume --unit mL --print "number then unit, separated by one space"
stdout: 12 mL
